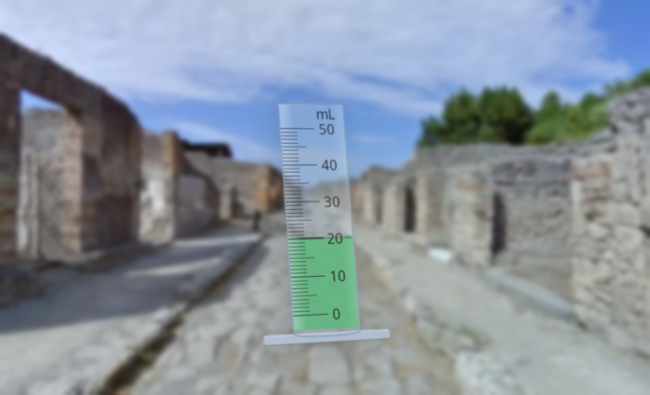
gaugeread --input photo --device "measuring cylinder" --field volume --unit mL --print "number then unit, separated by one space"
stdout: 20 mL
